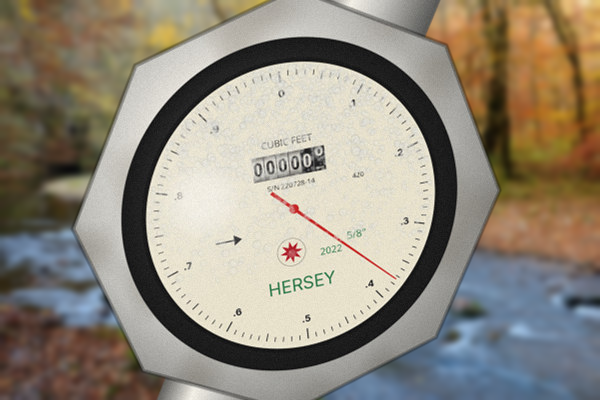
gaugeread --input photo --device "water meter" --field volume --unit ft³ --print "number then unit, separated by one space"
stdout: 6.37 ft³
